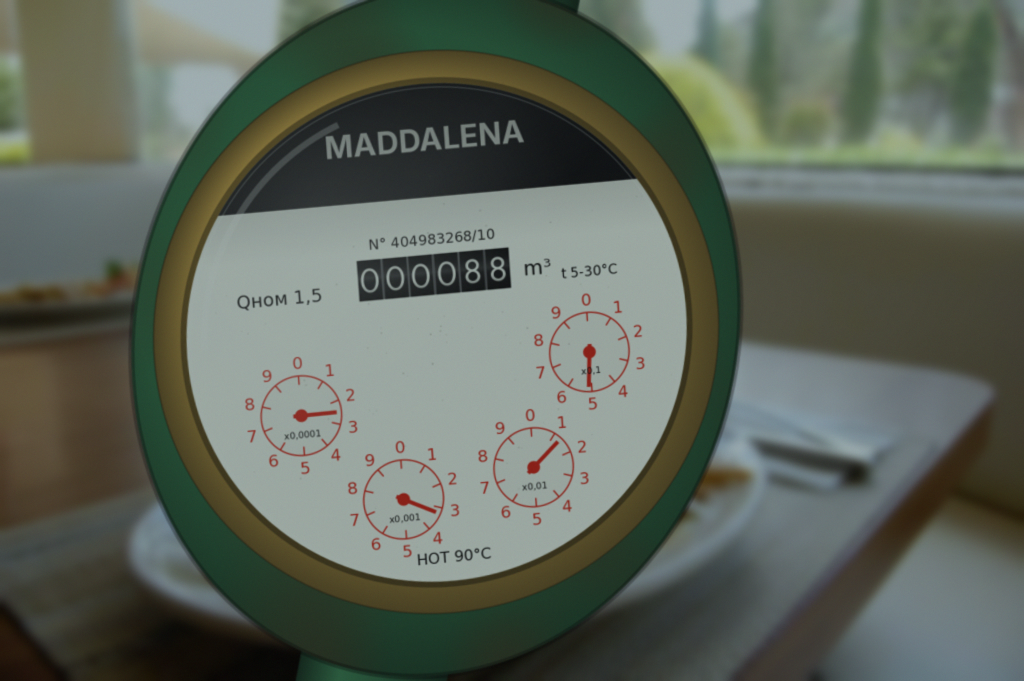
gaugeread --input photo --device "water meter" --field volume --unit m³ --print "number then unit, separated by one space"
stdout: 88.5132 m³
